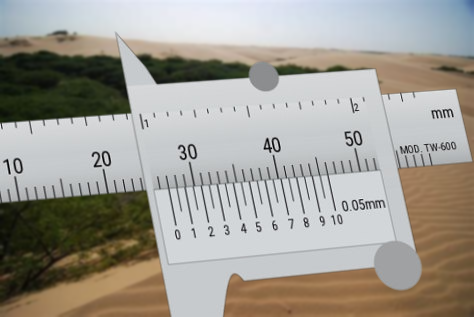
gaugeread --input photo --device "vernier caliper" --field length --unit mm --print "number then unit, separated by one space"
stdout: 27.0 mm
